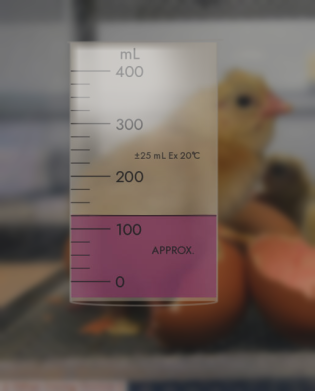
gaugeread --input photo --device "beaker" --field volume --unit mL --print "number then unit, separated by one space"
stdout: 125 mL
